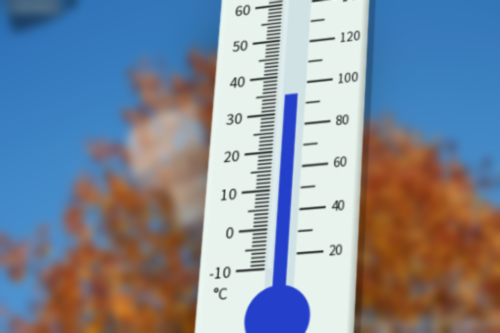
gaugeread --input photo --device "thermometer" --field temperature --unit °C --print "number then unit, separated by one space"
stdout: 35 °C
